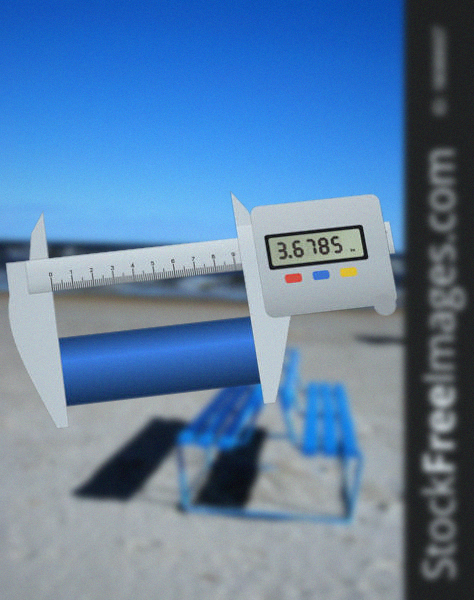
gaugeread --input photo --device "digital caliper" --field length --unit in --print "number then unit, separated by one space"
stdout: 3.6785 in
